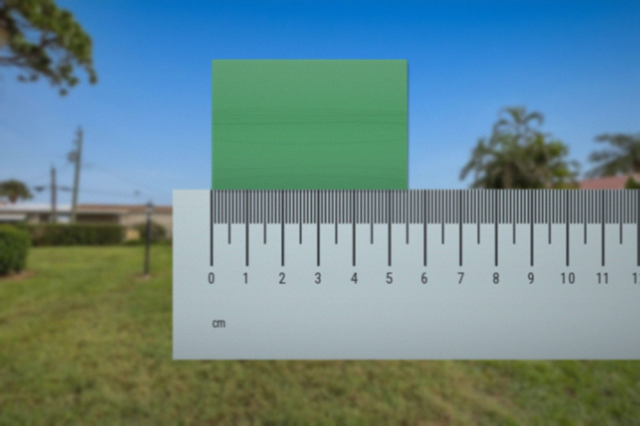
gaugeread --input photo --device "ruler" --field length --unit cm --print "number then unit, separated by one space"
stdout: 5.5 cm
